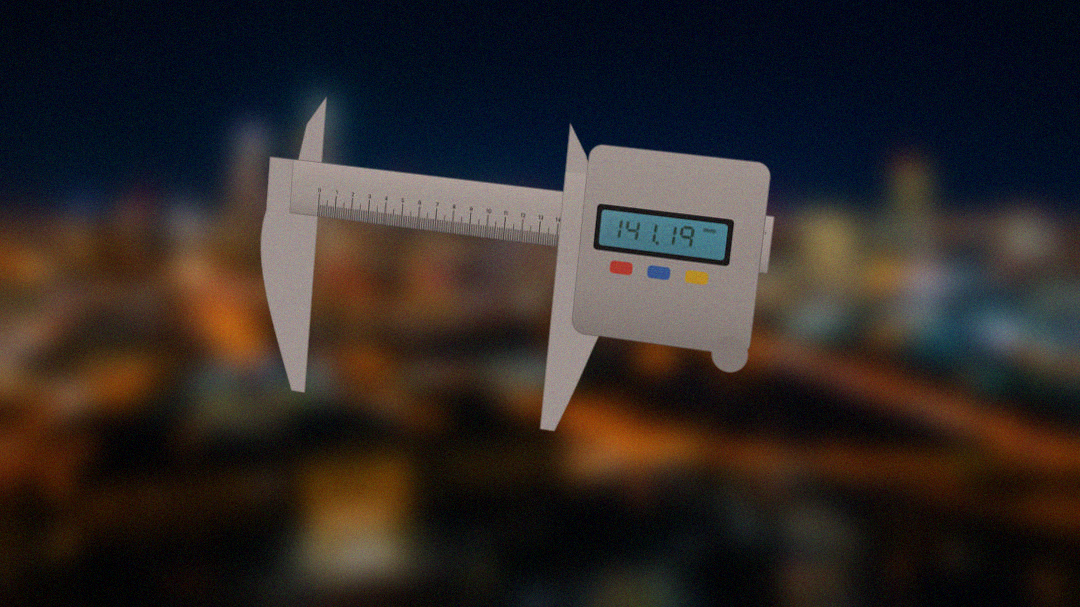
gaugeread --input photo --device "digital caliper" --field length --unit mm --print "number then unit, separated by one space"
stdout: 141.19 mm
